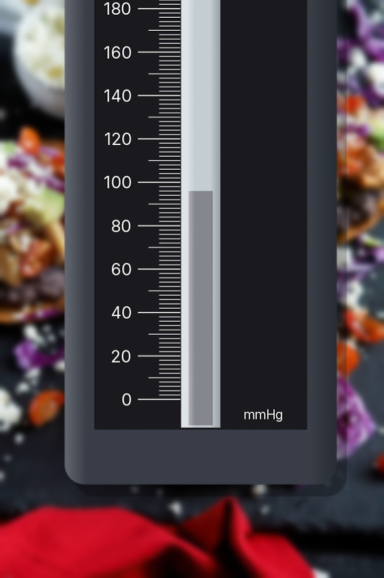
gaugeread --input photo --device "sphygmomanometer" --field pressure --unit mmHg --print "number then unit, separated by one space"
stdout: 96 mmHg
